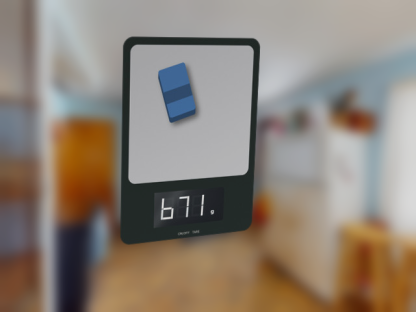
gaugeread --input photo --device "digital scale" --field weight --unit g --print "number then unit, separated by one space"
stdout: 671 g
